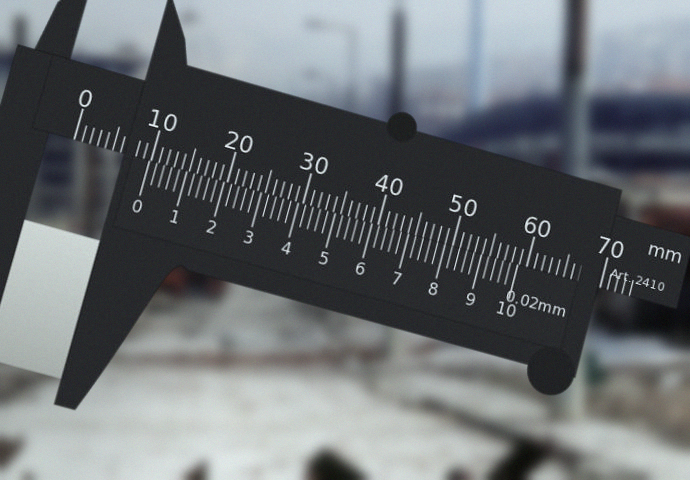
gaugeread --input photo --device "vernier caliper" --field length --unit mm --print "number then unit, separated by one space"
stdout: 9.8 mm
